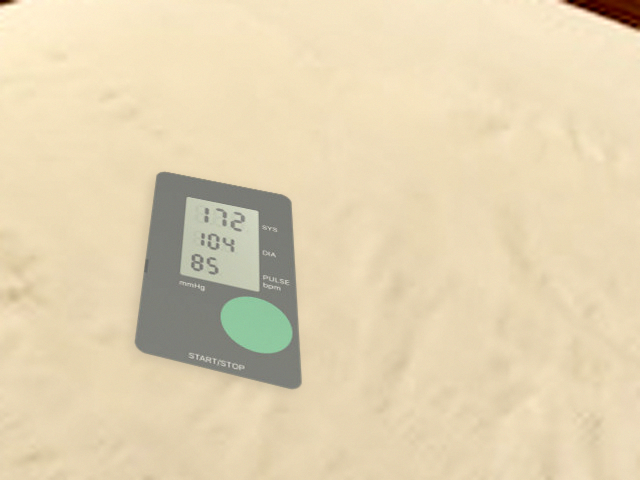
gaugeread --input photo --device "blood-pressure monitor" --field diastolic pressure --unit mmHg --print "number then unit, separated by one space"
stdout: 104 mmHg
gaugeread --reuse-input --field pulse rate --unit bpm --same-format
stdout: 85 bpm
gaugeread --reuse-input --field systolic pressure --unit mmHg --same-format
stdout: 172 mmHg
